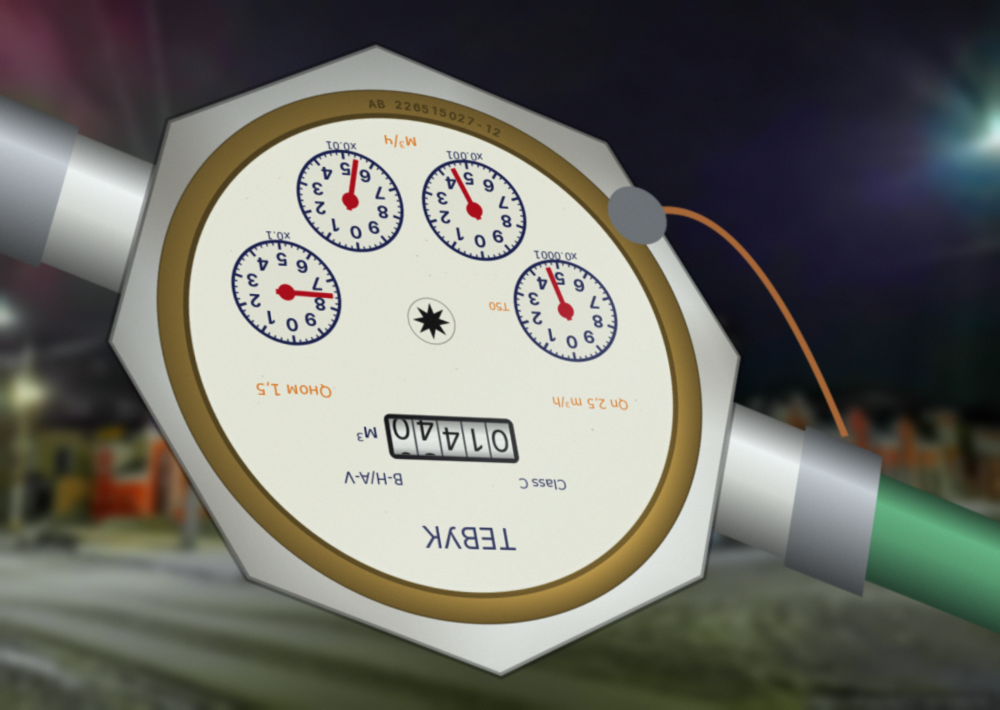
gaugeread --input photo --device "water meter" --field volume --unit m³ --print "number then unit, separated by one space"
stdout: 1439.7544 m³
